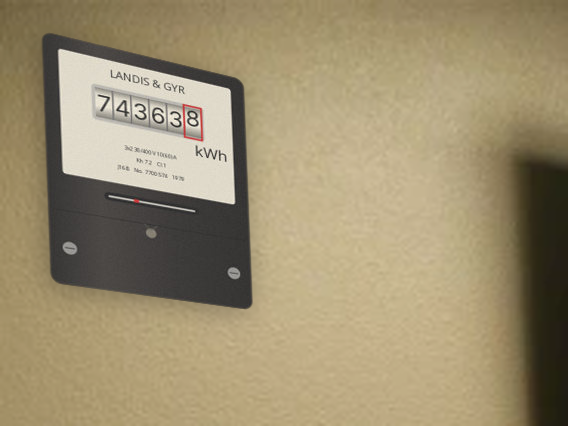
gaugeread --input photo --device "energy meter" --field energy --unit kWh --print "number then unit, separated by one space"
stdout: 74363.8 kWh
